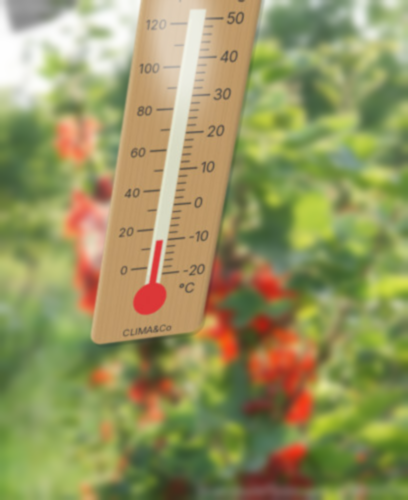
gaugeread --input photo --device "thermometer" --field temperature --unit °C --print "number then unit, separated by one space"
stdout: -10 °C
